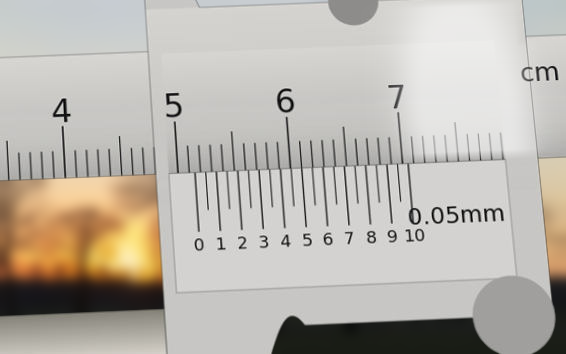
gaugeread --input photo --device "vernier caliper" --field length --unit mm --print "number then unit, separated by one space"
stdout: 51.5 mm
